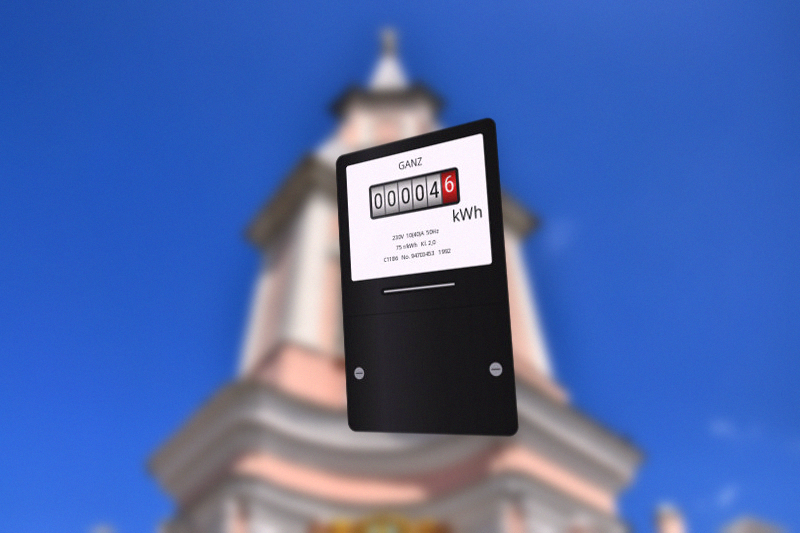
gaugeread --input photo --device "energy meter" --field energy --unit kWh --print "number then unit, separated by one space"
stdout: 4.6 kWh
